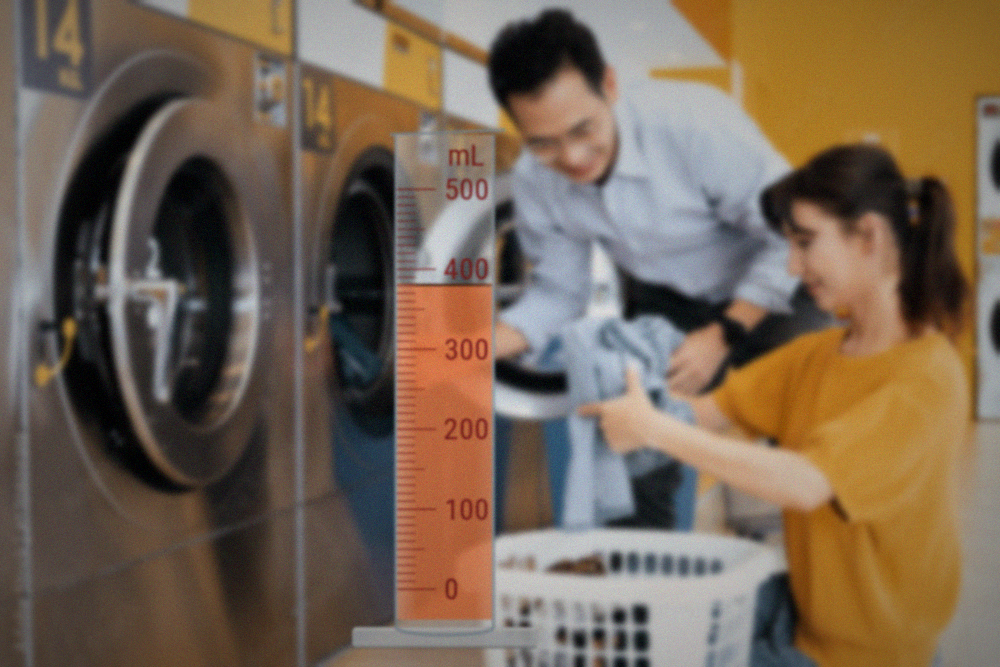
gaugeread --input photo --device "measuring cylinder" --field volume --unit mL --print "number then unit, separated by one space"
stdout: 380 mL
